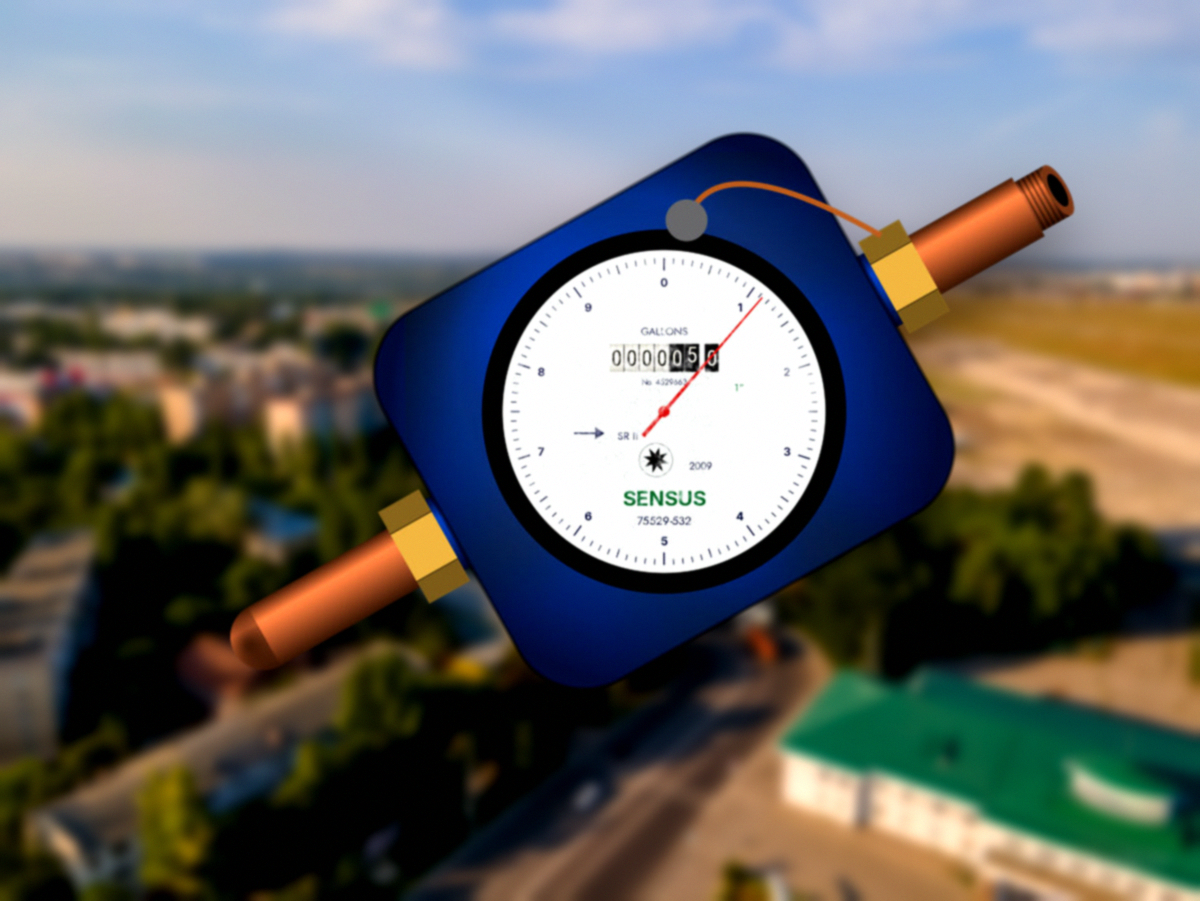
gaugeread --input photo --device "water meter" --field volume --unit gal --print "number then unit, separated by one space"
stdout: 51.1 gal
